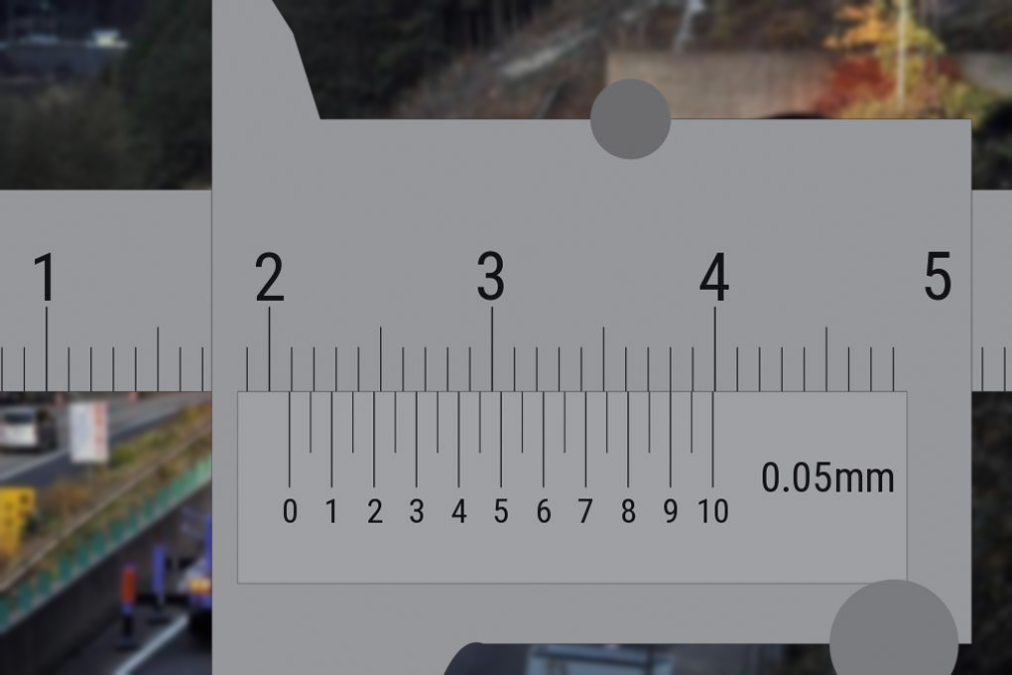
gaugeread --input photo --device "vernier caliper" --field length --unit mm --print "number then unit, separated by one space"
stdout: 20.90 mm
